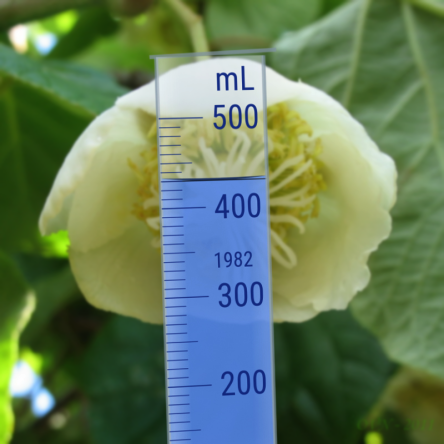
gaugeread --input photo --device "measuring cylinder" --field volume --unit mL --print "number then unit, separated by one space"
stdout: 430 mL
